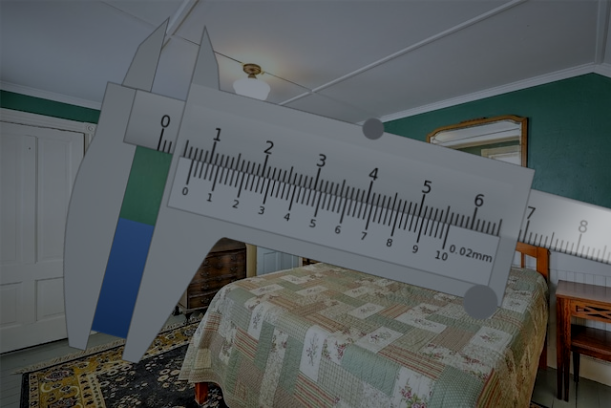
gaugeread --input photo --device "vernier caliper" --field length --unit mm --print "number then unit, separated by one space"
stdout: 6.8 mm
